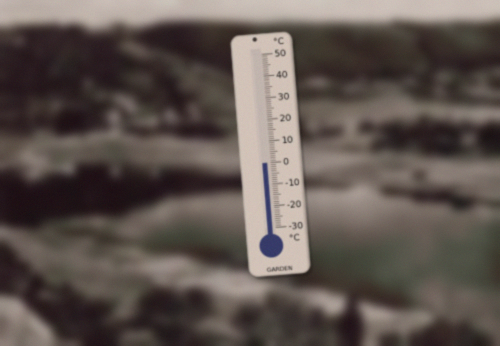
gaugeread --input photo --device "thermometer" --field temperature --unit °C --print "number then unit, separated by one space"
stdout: 0 °C
